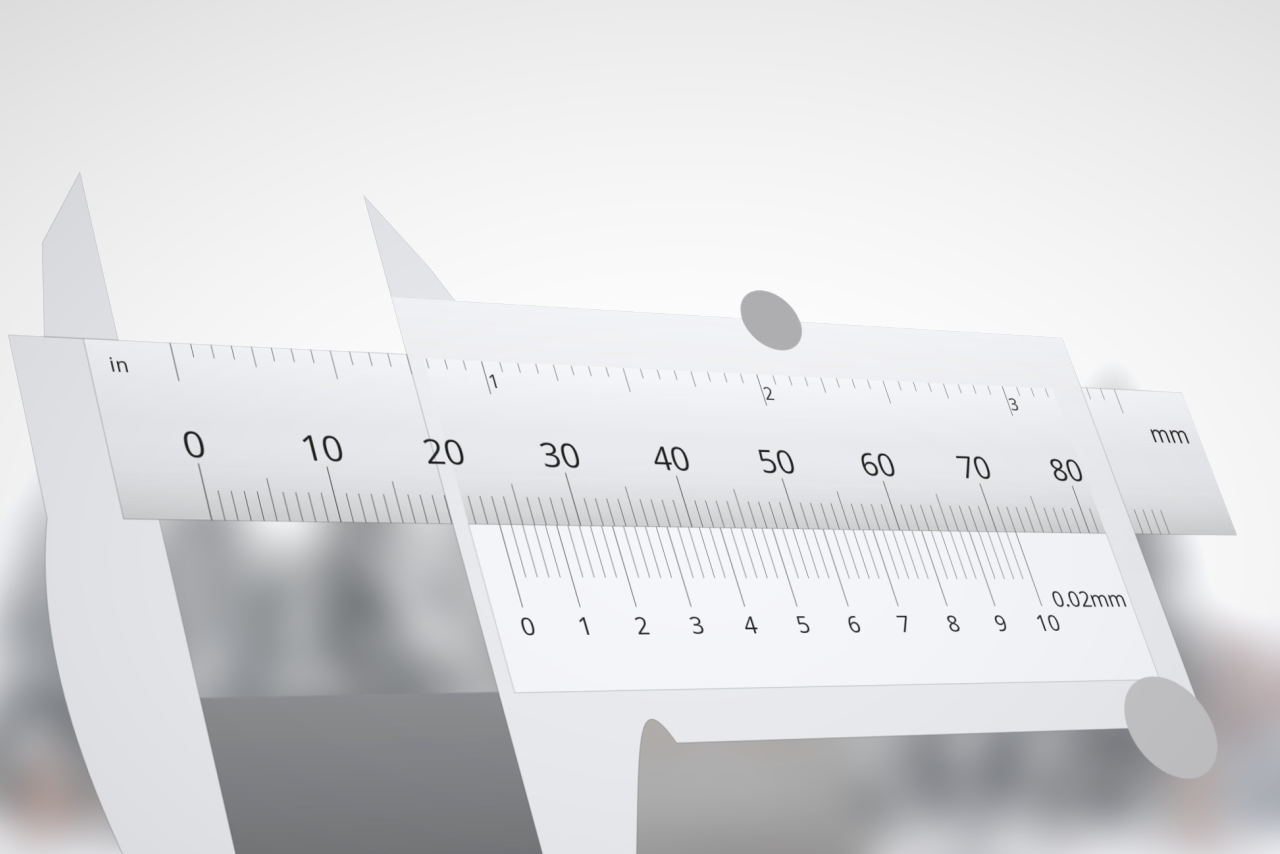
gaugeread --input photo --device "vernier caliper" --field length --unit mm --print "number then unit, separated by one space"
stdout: 23.0 mm
